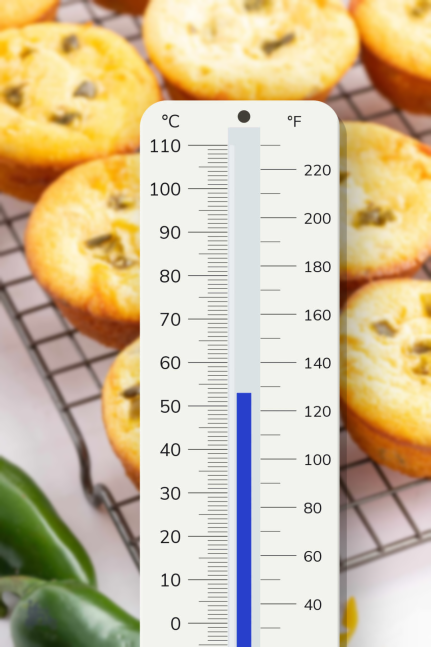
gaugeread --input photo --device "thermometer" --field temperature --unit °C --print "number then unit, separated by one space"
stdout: 53 °C
